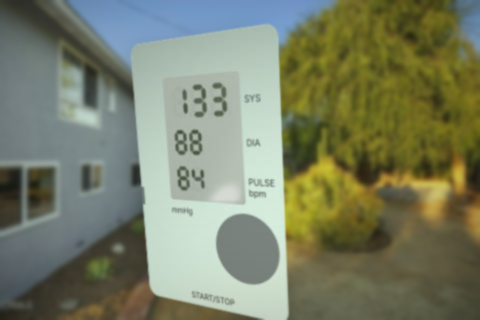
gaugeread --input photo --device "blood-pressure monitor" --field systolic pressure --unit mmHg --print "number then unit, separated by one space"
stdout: 133 mmHg
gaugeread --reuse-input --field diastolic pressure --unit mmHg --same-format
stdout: 88 mmHg
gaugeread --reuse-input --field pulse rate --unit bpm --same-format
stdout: 84 bpm
